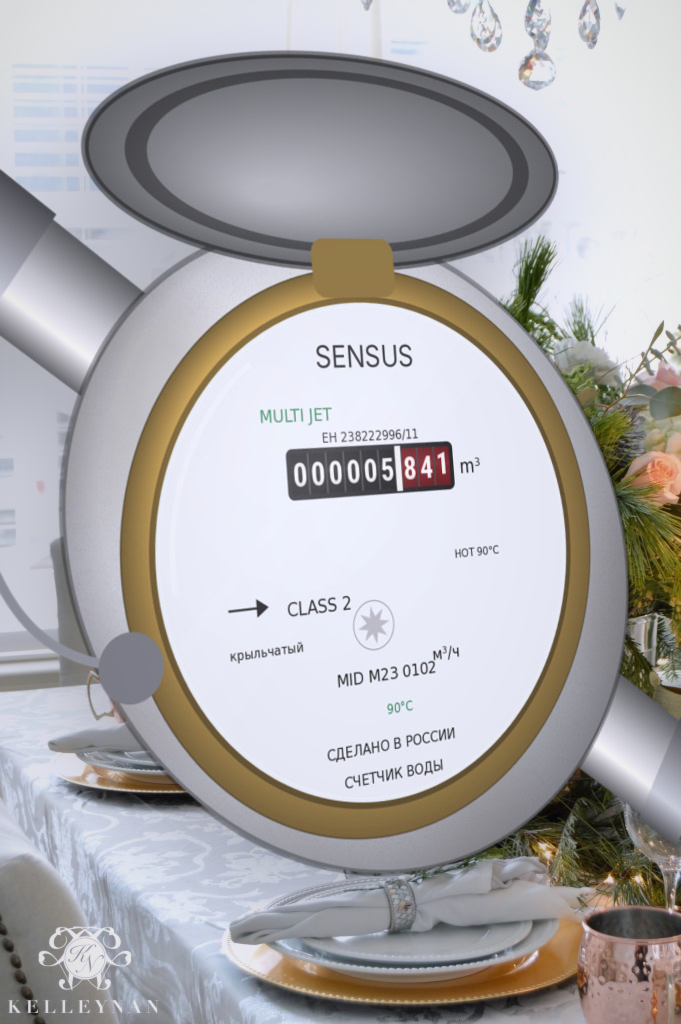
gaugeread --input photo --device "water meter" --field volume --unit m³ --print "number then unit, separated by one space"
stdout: 5.841 m³
